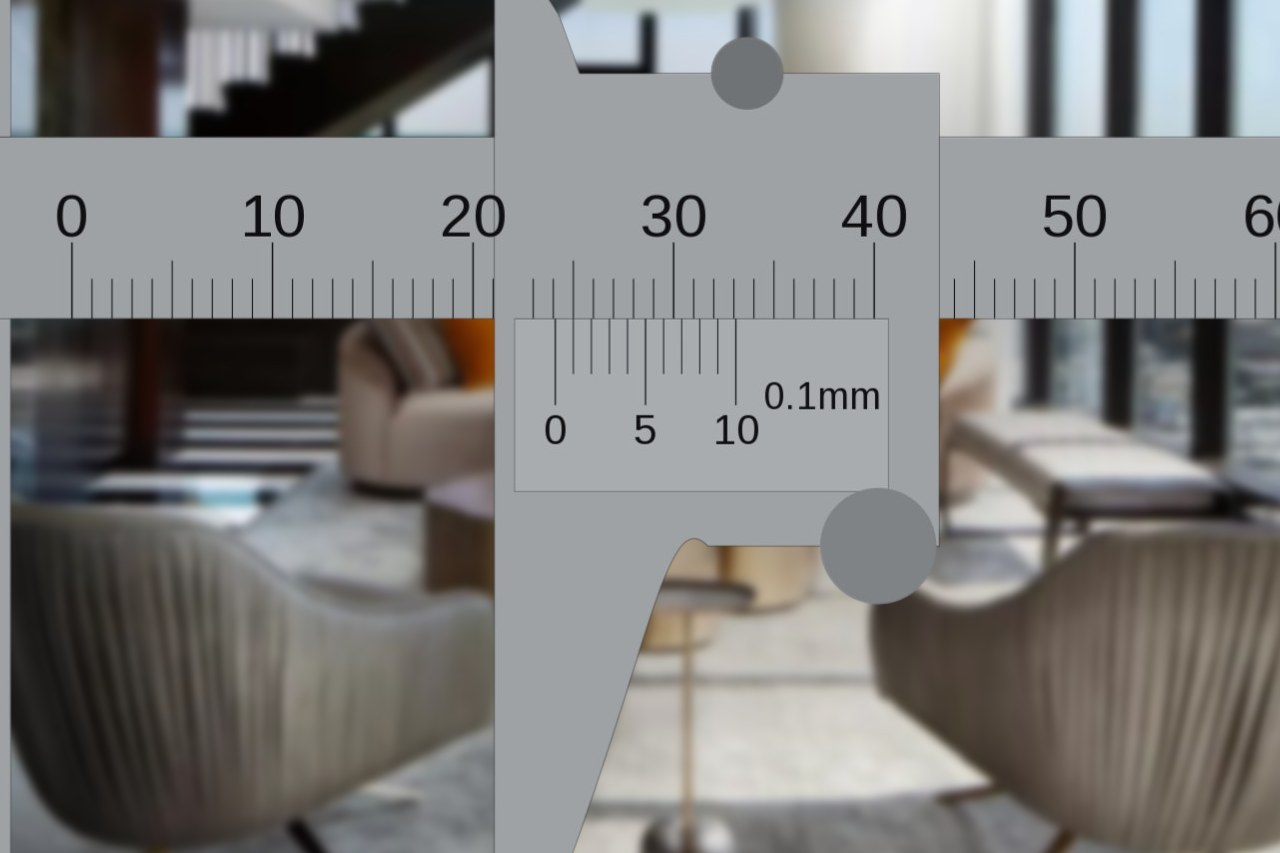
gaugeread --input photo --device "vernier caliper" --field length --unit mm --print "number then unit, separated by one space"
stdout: 24.1 mm
